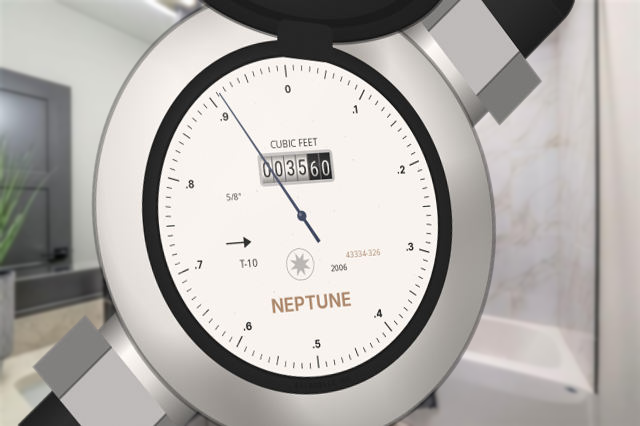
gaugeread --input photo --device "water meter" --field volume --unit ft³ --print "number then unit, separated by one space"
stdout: 3559.91 ft³
